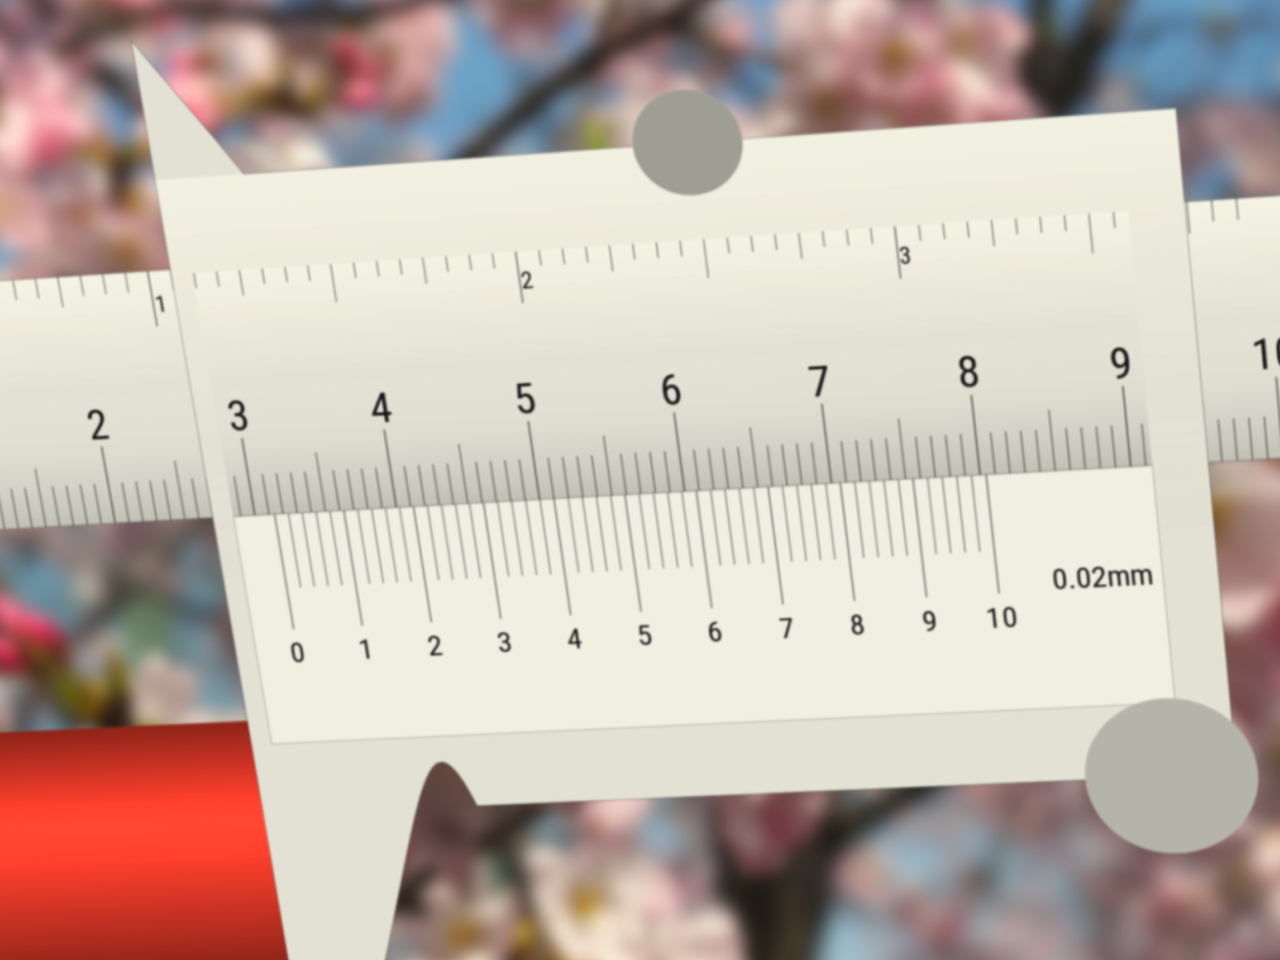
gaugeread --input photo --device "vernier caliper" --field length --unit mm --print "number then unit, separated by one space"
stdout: 31.4 mm
